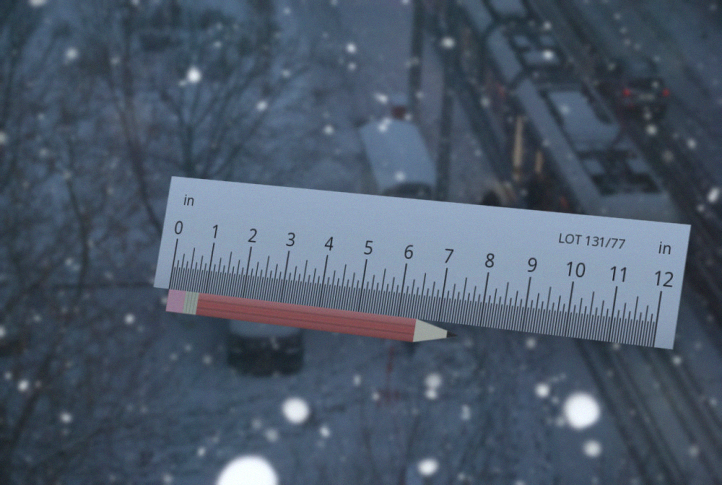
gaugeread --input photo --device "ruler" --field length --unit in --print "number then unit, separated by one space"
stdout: 7.5 in
